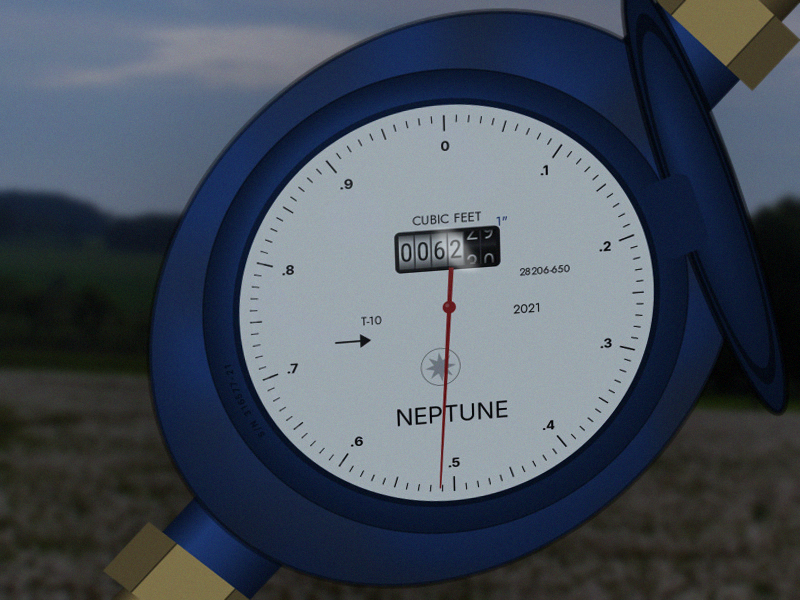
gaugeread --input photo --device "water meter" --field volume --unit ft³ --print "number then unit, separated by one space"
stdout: 6229.51 ft³
